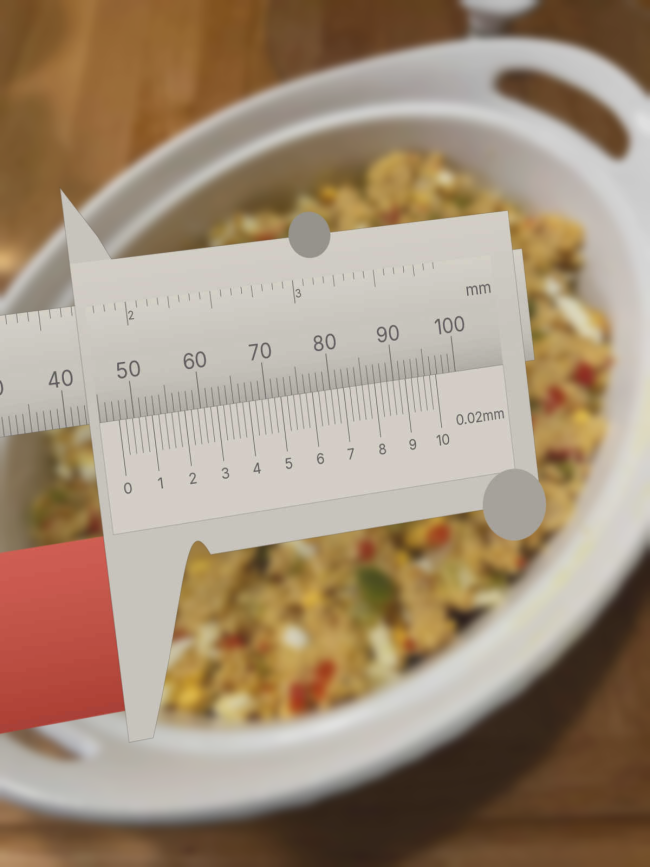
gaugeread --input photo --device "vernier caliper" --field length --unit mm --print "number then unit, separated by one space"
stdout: 47.8 mm
